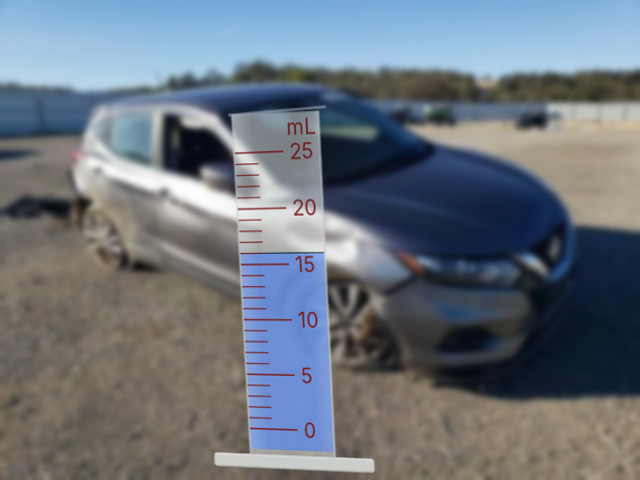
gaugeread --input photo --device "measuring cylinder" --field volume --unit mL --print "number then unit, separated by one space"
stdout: 16 mL
